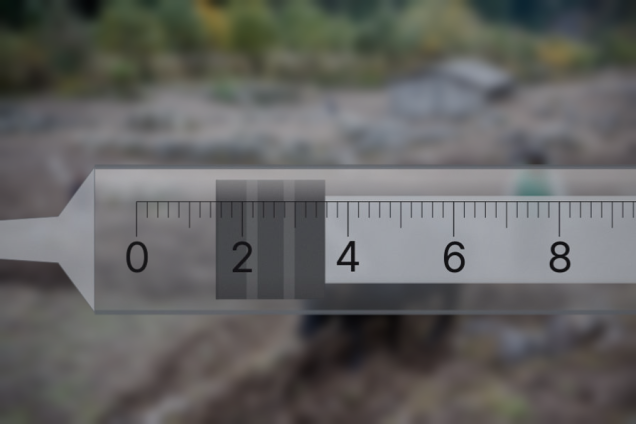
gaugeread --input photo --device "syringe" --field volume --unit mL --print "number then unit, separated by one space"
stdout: 1.5 mL
